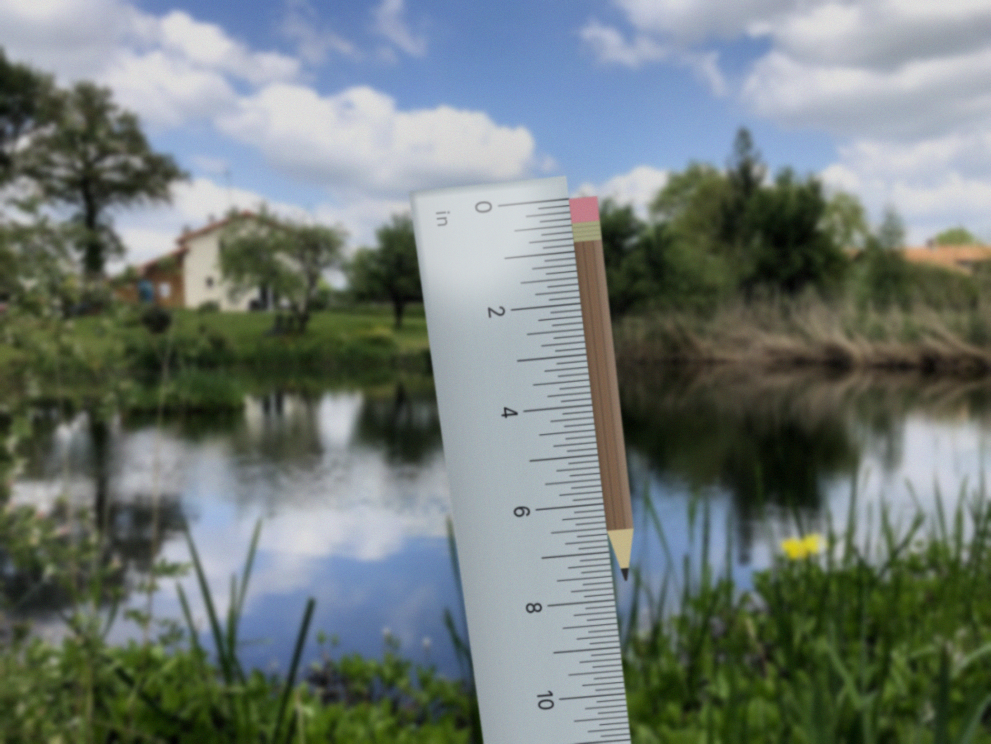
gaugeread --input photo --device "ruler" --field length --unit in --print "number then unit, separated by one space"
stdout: 7.625 in
